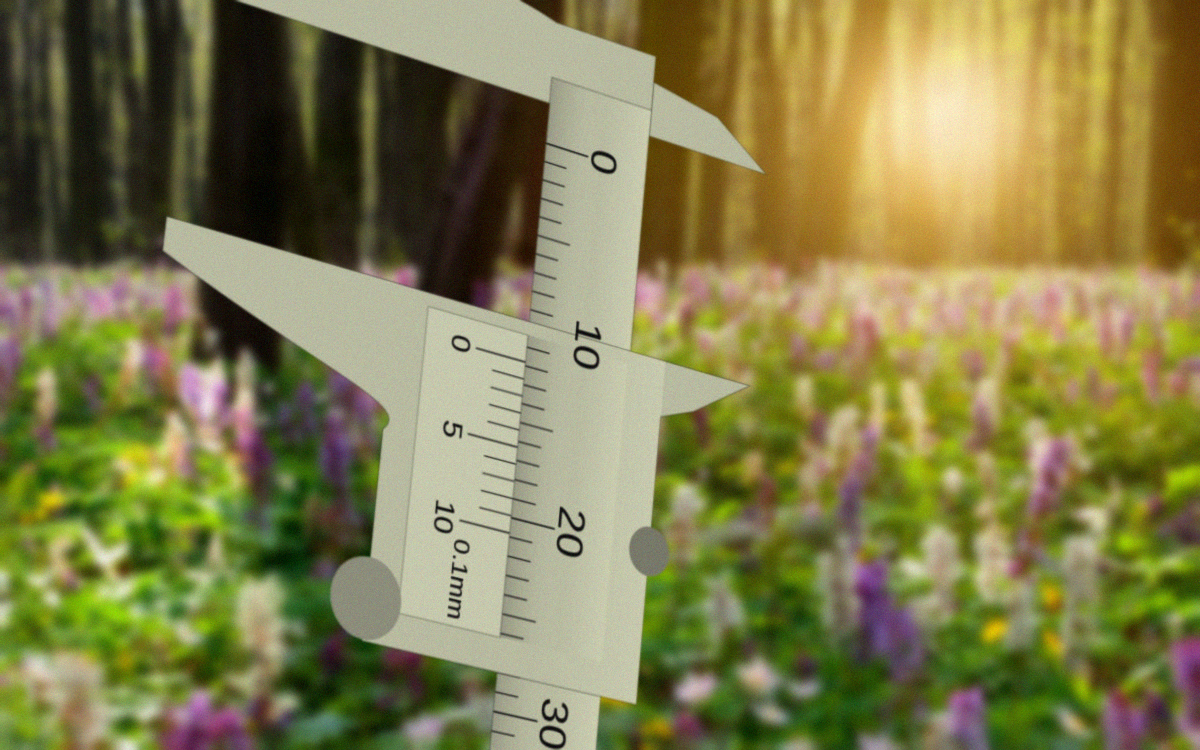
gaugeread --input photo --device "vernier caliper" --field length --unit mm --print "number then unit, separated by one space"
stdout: 11.8 mm
